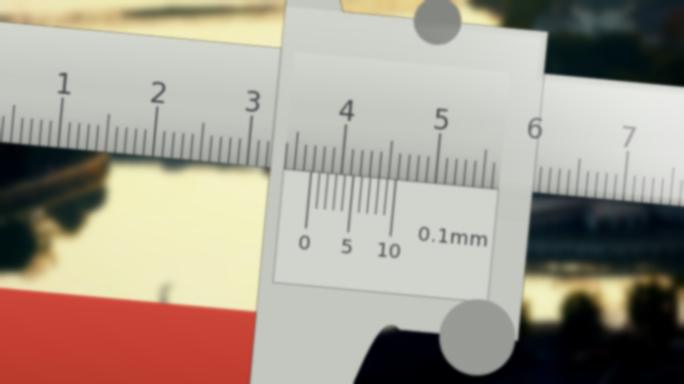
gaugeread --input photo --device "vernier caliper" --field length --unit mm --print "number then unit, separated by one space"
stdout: 36.8 mm
